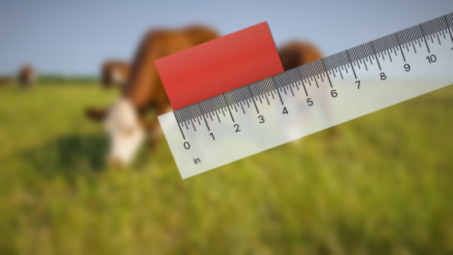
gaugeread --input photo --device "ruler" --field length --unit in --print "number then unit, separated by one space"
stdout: 4.5 in
